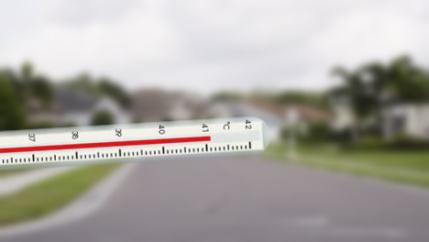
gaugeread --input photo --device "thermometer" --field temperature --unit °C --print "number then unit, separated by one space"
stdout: 41.1 °C
